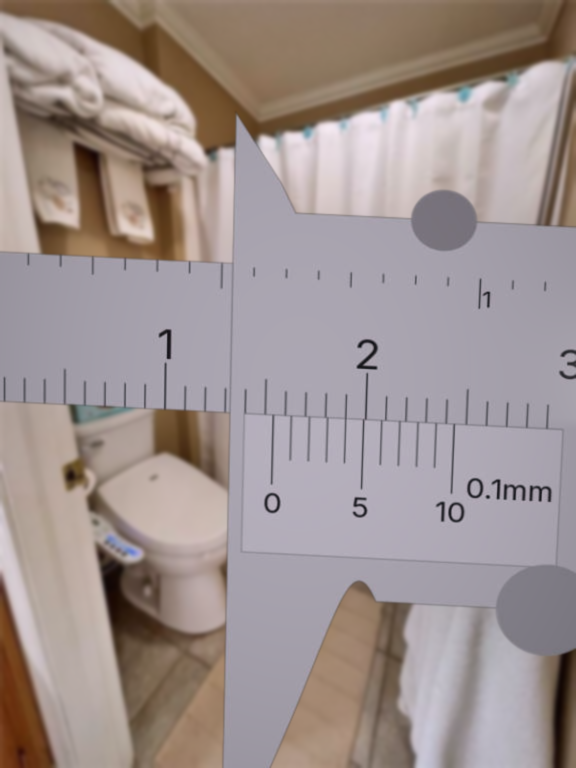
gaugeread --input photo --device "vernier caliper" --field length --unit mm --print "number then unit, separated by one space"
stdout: 15.4 mm
